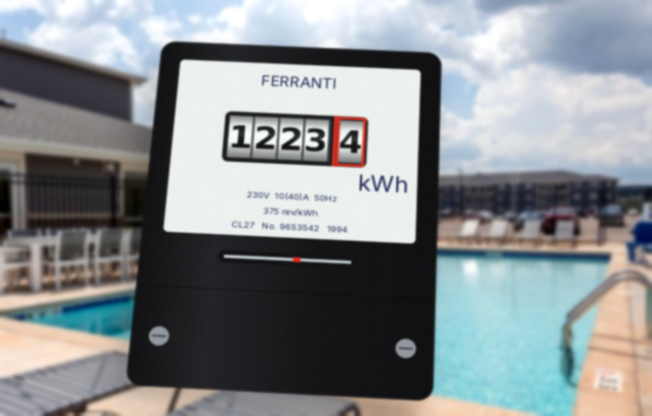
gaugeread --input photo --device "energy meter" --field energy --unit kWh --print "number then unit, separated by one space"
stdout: 1223.4 kWh
